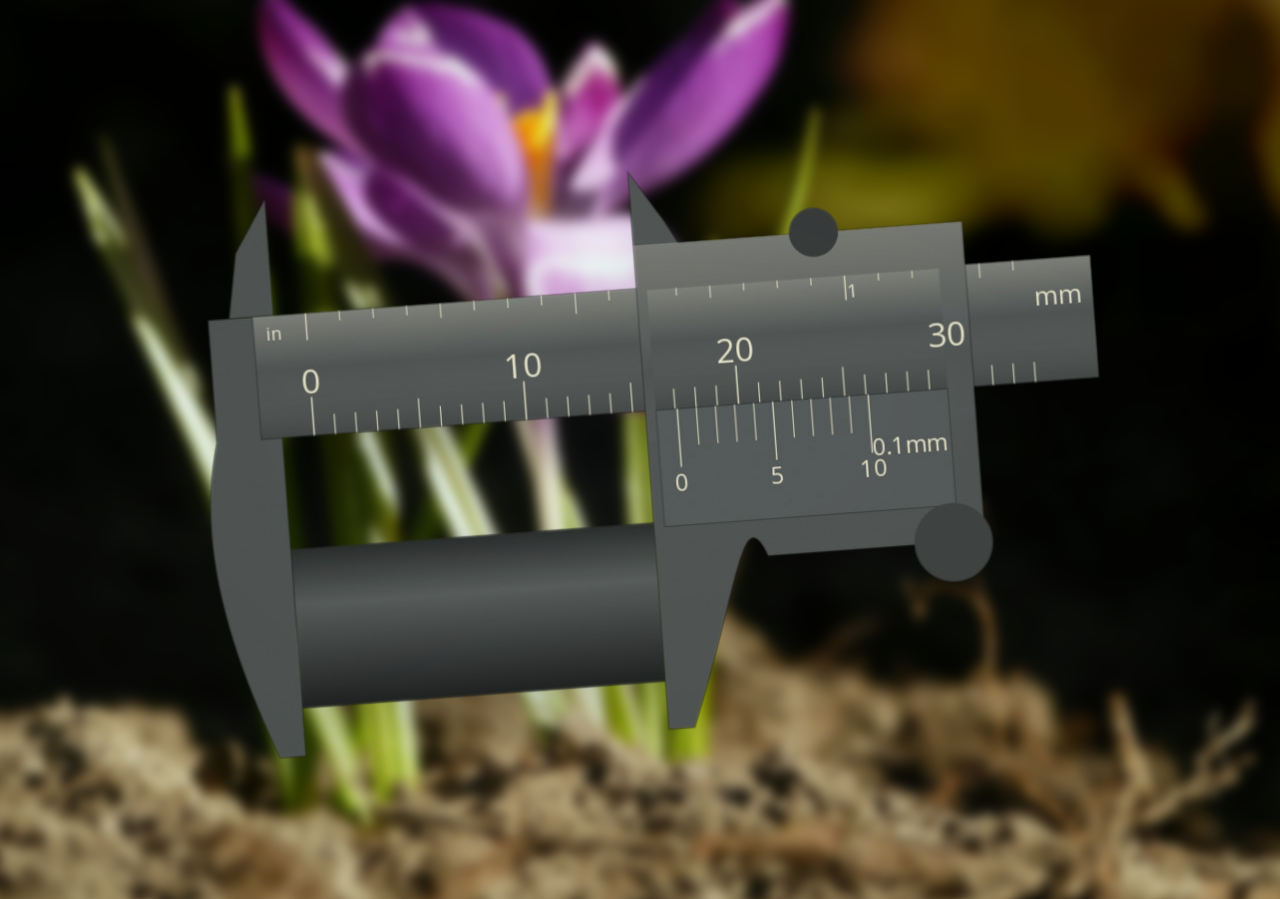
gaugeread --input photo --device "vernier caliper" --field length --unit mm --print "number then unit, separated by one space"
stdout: 17.1 mm
